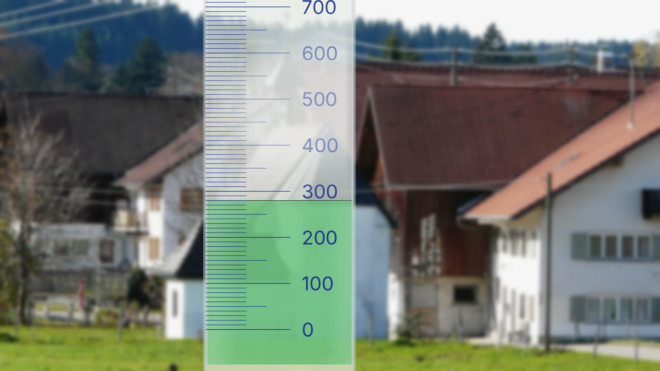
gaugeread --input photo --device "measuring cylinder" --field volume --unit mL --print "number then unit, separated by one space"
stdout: 280 mL
